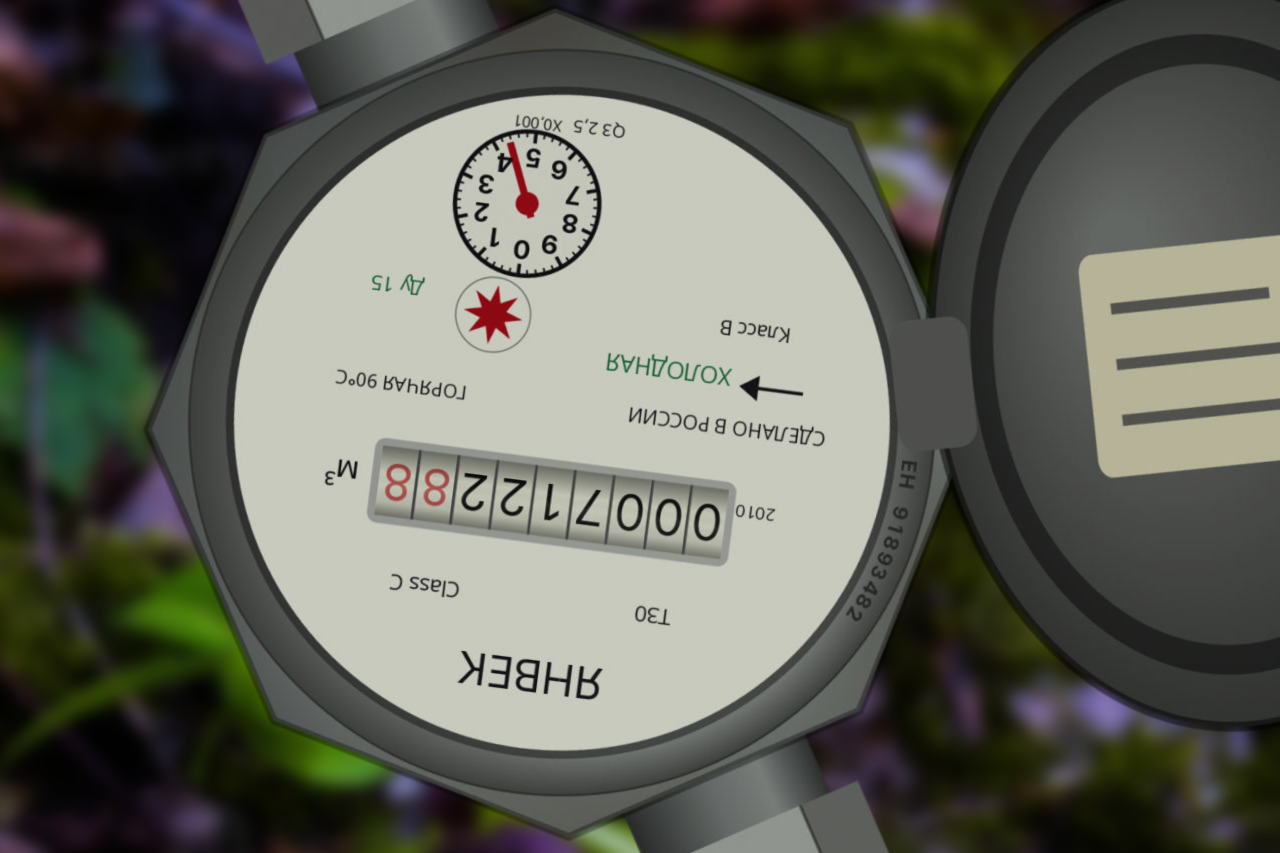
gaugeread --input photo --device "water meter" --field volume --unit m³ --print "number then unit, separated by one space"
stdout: 7122.884 m³
